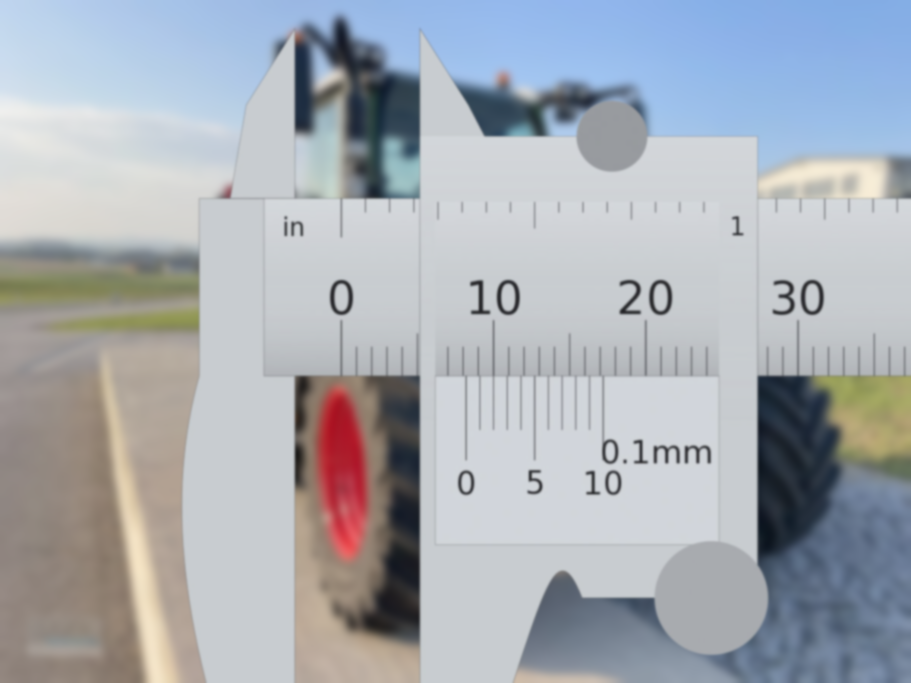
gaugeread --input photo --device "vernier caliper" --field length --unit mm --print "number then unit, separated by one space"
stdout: 8.2 mm
